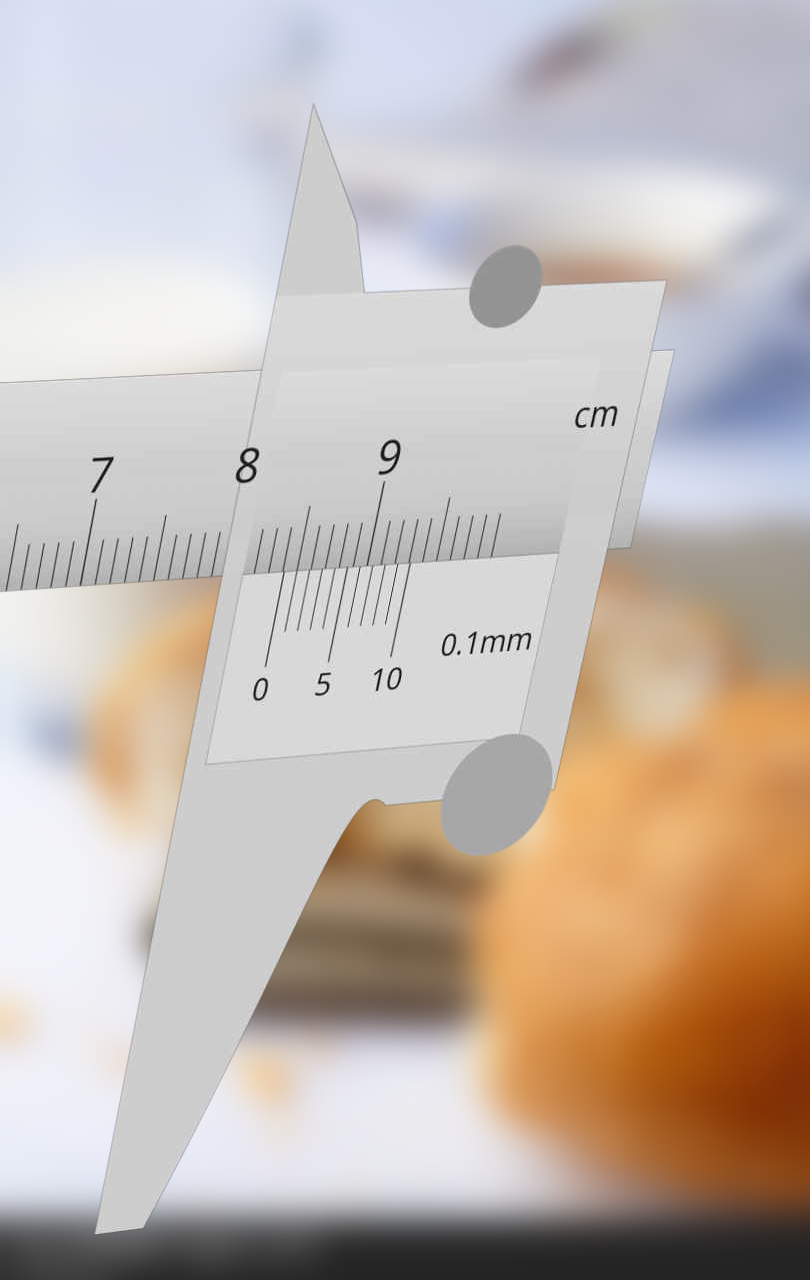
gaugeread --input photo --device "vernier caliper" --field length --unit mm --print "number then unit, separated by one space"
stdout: 84.1 mm
